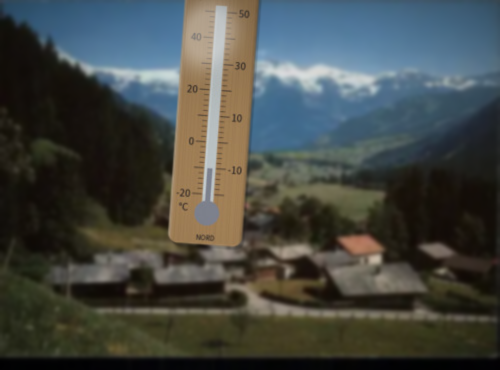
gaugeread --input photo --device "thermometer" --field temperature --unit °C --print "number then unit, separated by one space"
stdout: -10 °C
